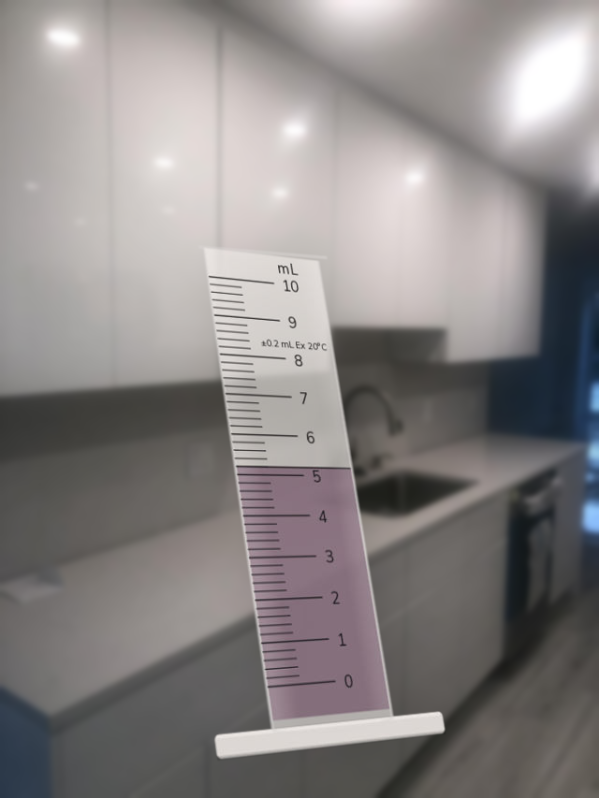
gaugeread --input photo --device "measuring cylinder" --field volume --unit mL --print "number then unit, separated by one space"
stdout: 5.2 mL
